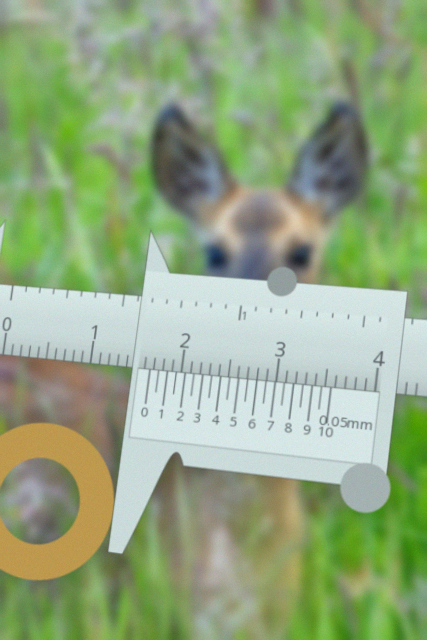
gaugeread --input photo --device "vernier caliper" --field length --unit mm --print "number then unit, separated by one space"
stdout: 16.6 mm
